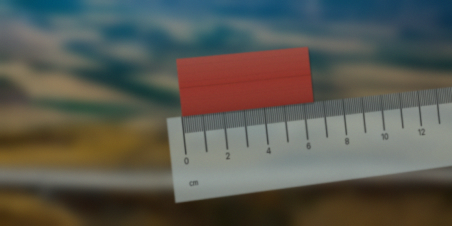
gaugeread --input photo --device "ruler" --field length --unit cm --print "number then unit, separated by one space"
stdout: 6.5 cm
